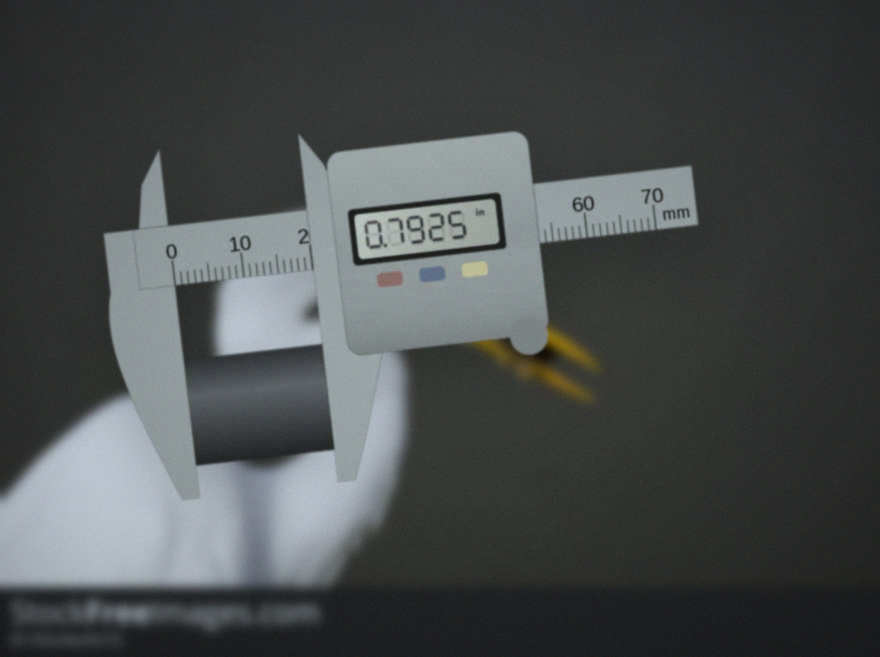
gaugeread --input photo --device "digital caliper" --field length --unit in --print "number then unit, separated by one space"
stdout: 0.7925 in
